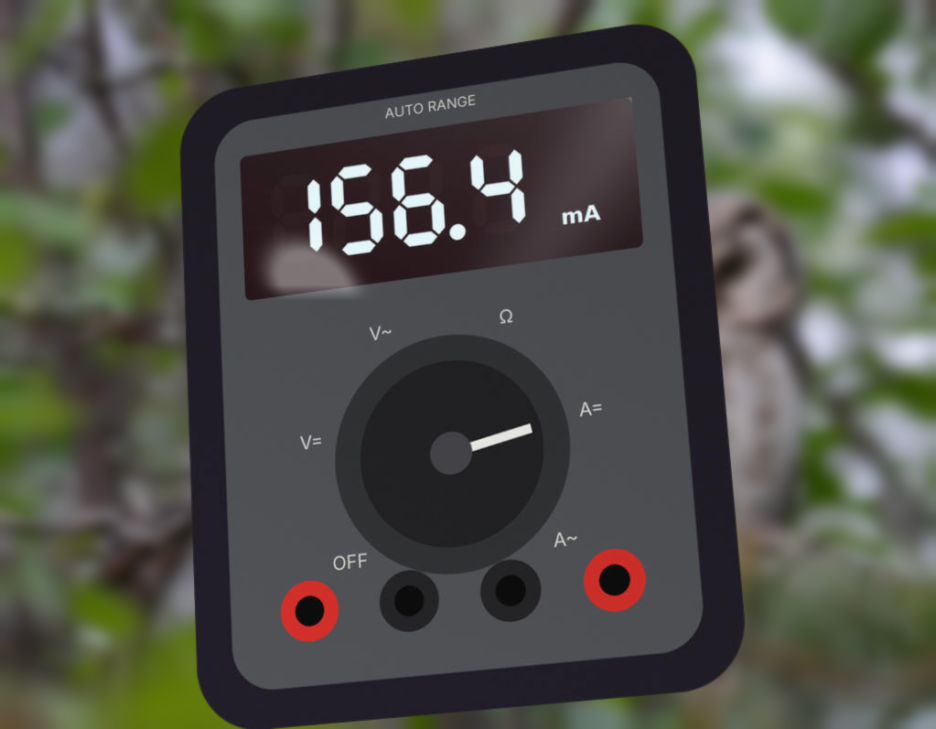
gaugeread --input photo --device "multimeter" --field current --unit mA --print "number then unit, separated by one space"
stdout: 156.4 mA
